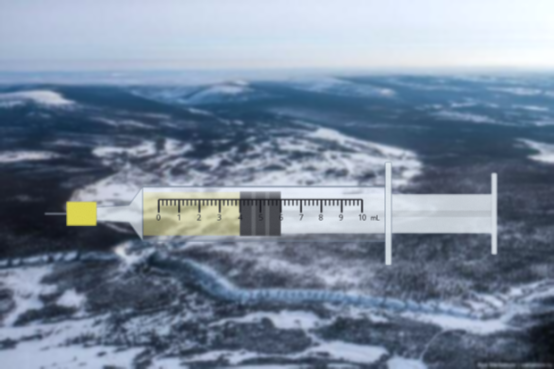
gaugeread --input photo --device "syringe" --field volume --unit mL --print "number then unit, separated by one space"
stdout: 4 mL
